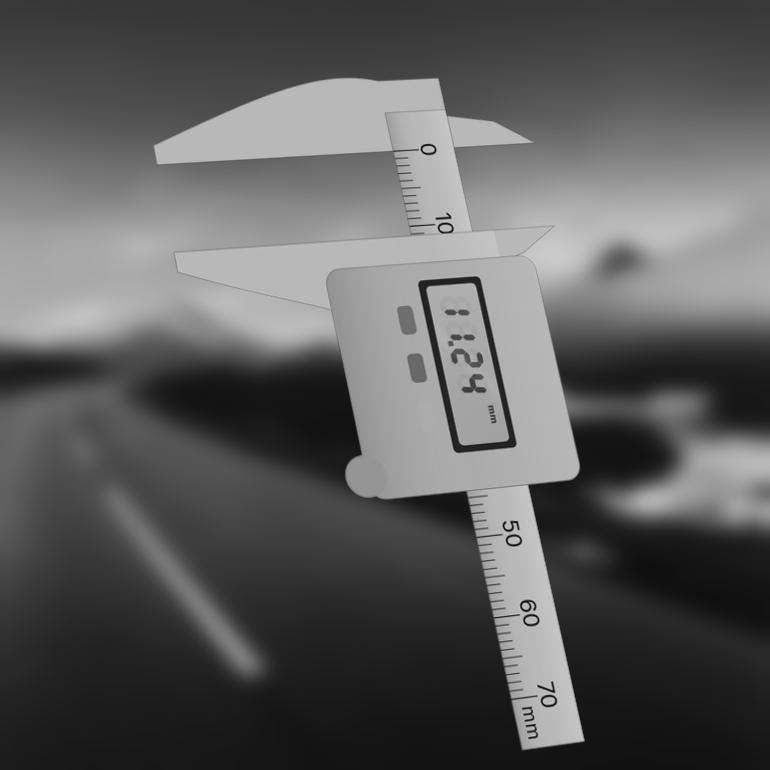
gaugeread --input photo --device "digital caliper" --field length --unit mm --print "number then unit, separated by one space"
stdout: 11.24 mm
